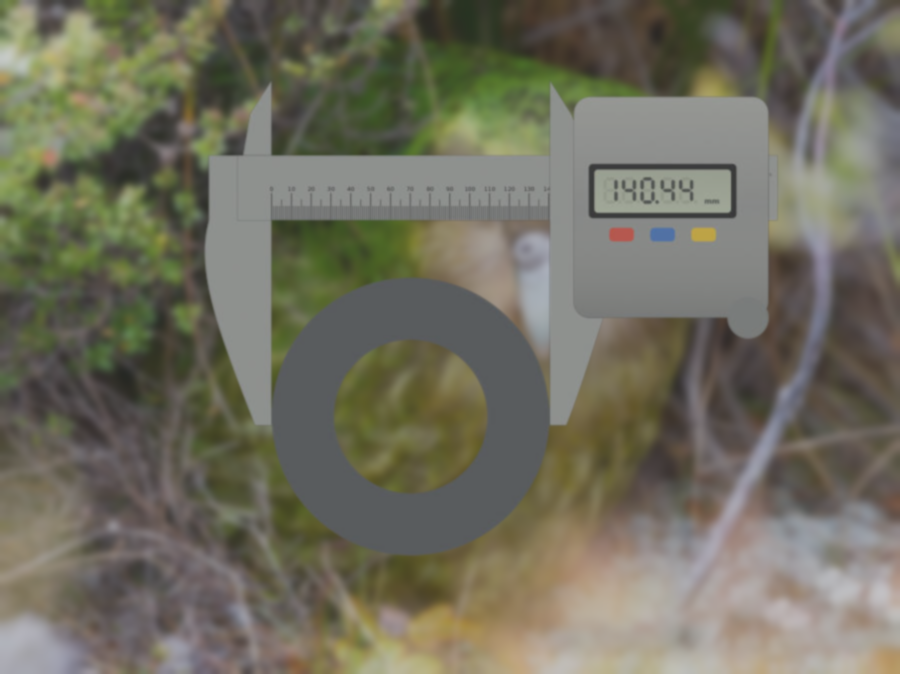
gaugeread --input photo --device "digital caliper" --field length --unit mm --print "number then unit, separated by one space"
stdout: 140.44 mm
